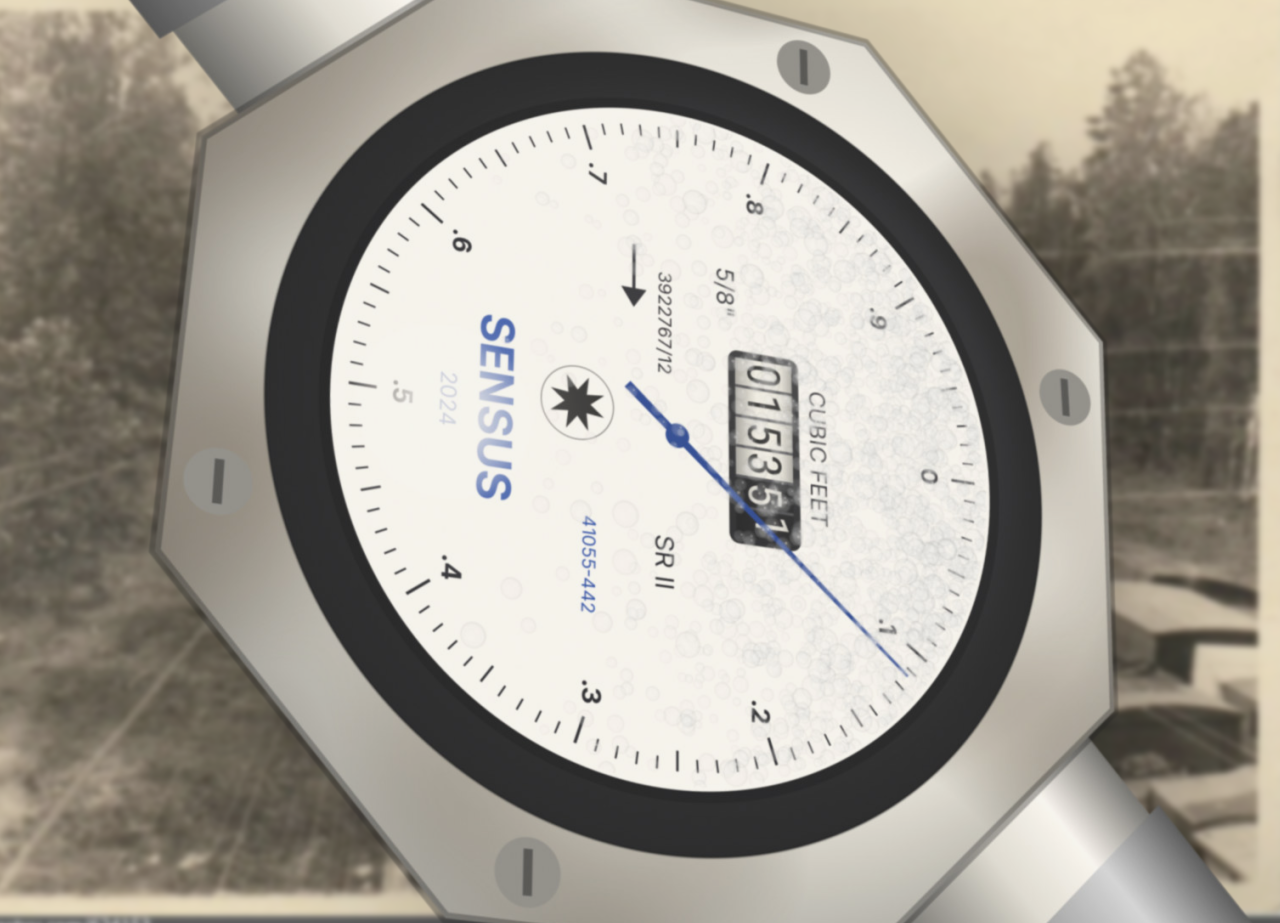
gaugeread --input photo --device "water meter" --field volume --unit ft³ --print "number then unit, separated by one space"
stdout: 15351.11 ft³
